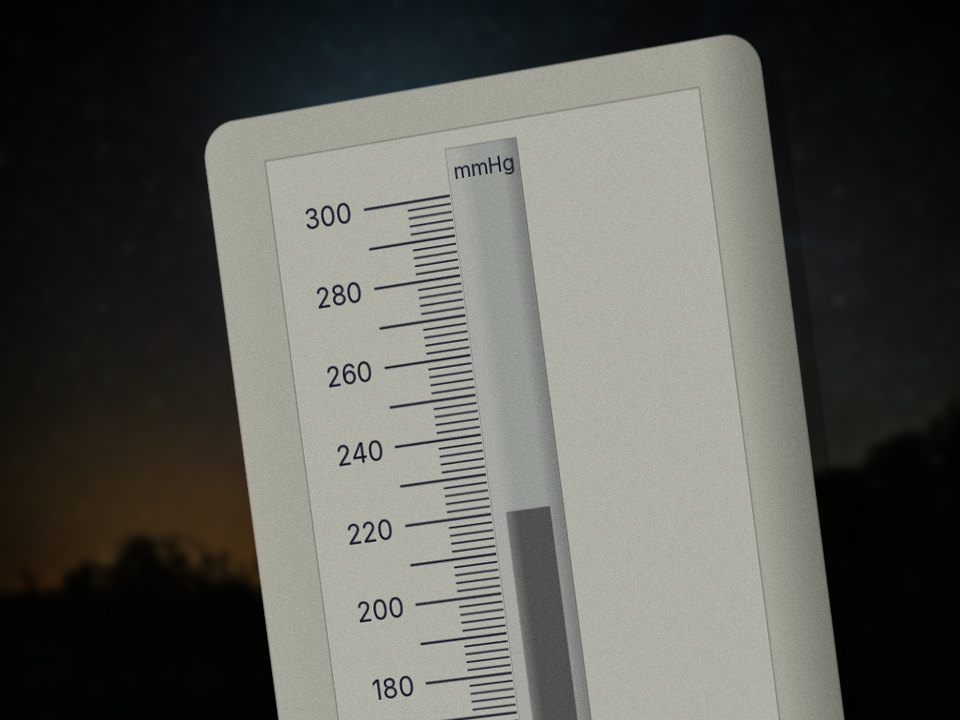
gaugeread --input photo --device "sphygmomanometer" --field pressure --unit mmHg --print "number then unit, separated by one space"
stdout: 220 mmHg
